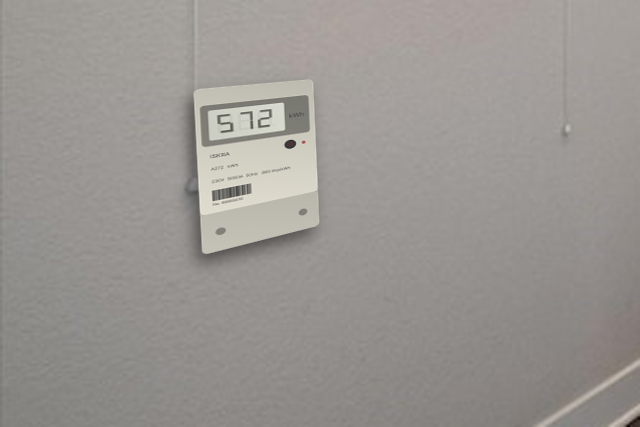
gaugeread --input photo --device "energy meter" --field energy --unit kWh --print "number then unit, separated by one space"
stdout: 572 kWh
